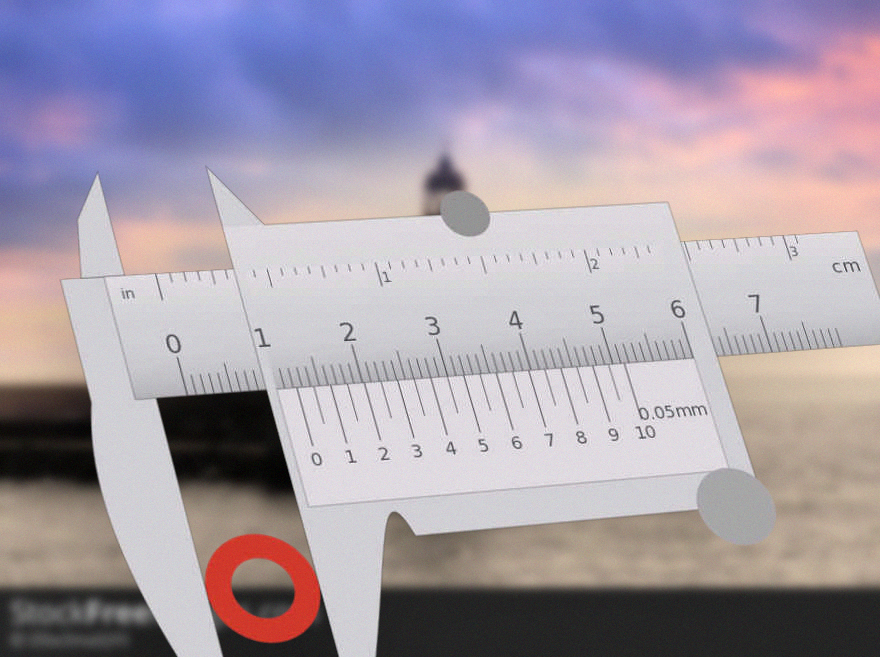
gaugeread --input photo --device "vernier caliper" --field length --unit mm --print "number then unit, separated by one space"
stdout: 12.4 mm
